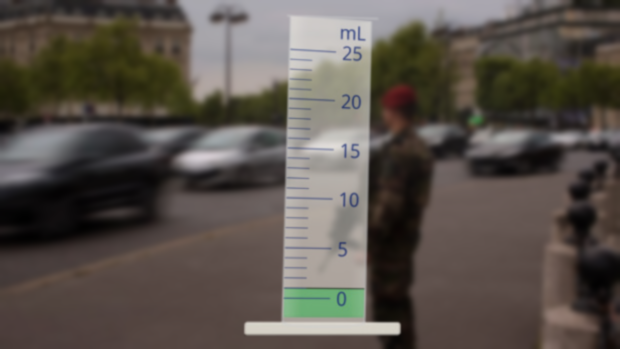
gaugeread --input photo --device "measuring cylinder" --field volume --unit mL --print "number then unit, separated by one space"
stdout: 1 mL
